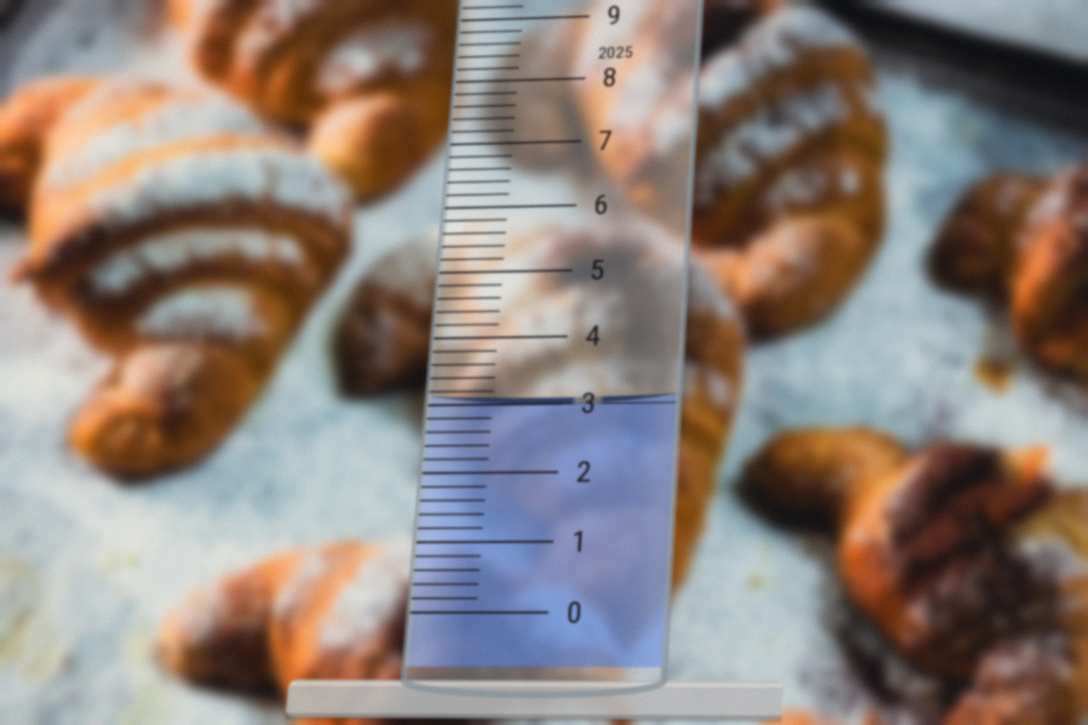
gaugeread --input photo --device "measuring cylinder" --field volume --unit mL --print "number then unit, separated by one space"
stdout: 3 mL
